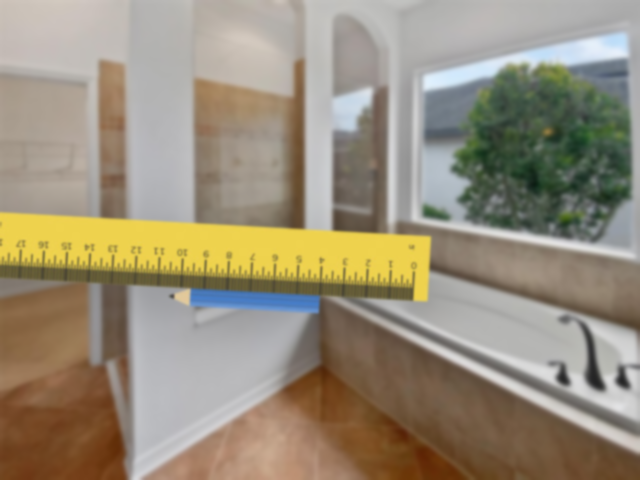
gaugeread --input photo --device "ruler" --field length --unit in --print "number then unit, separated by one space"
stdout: 6.5 in
